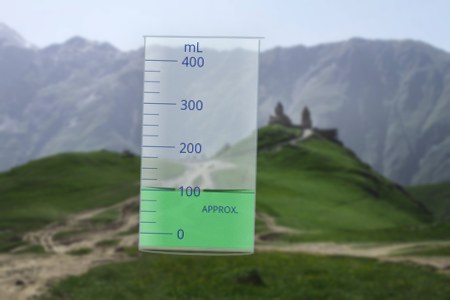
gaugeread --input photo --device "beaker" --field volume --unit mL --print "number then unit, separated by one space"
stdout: 100 mL
